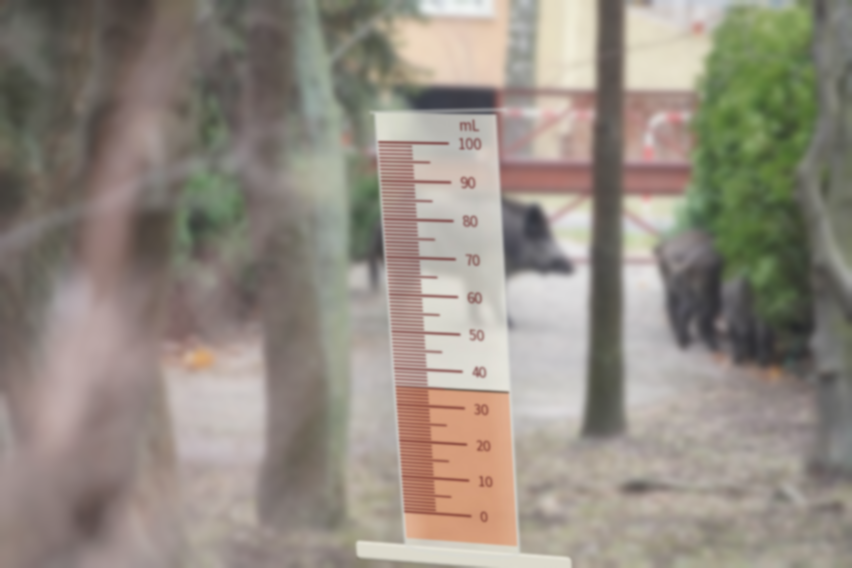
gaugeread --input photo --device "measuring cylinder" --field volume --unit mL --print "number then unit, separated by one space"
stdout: 35 mL
